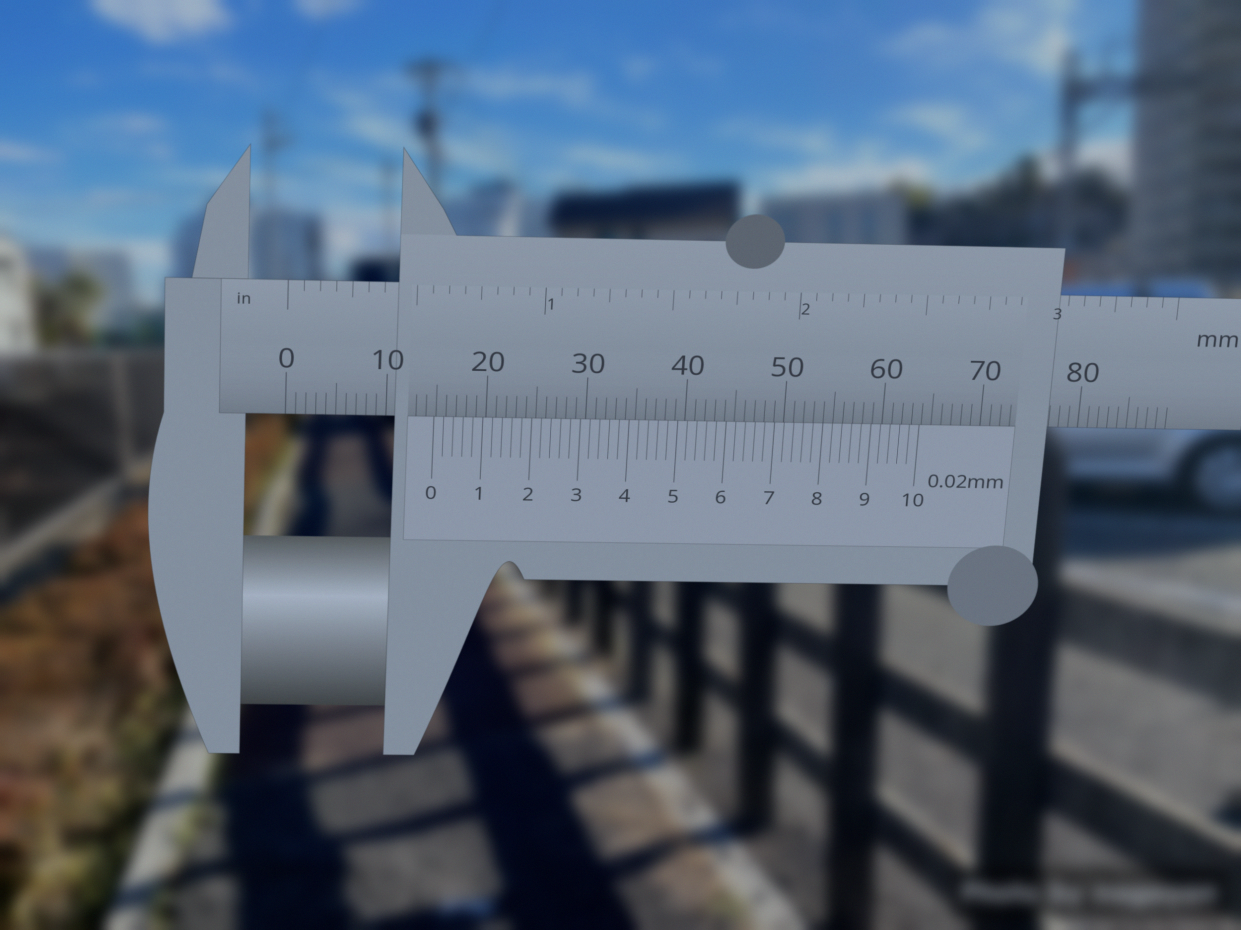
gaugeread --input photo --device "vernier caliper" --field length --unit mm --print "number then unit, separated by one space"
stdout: 14.8 mm
